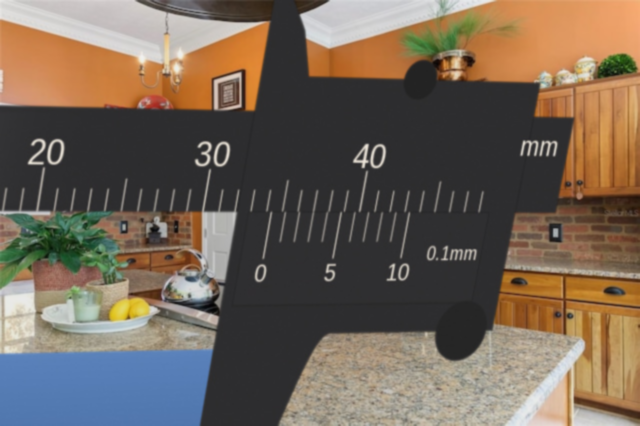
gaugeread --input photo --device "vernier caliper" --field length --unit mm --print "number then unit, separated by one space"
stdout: 34.3 mm
